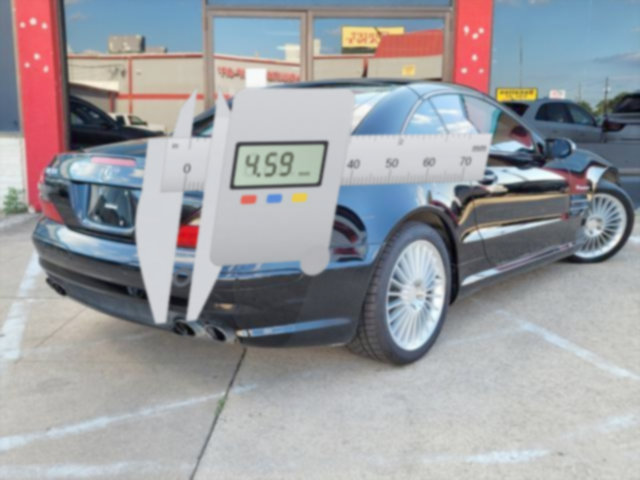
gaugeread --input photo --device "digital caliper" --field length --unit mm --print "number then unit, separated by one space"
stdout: 4.59 mm
